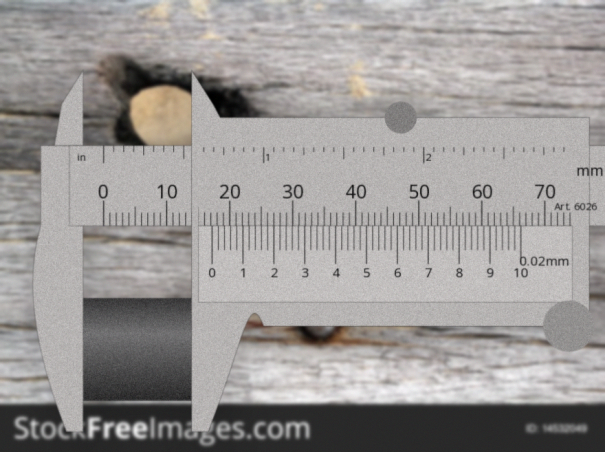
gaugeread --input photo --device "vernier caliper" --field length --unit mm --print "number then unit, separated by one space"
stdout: 17.2 mm
